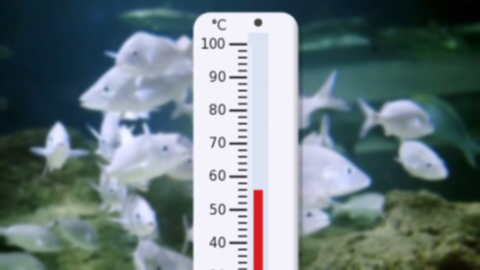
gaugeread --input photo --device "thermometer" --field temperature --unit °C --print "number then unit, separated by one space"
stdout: 56 °C
